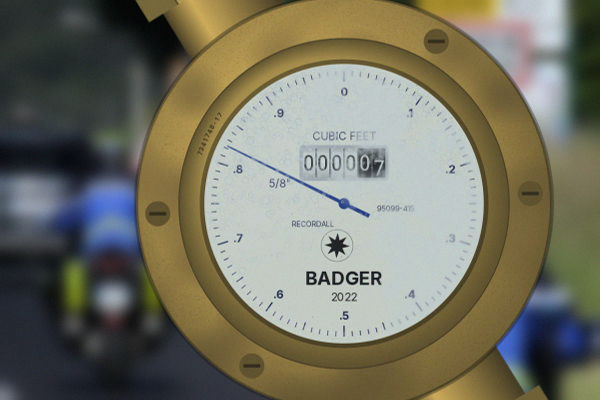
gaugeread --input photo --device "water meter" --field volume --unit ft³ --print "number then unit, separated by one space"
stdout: 6.82 ft³
